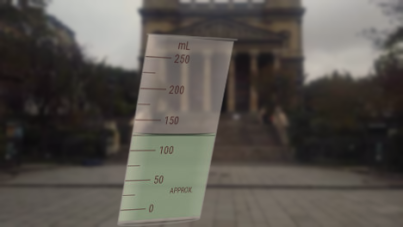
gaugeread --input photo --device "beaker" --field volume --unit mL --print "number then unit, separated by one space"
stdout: 125 mL
